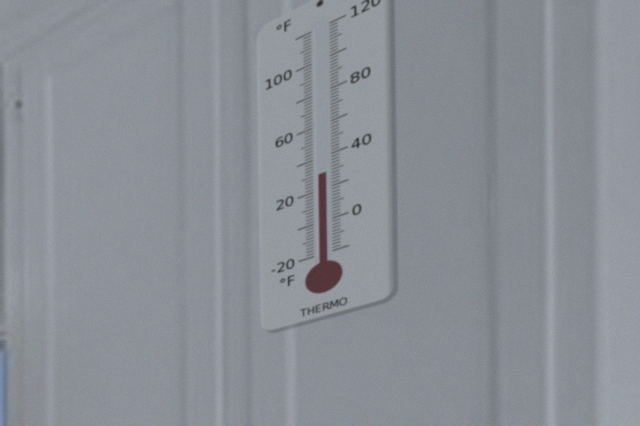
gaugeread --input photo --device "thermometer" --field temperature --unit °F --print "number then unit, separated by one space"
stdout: 30 °F
